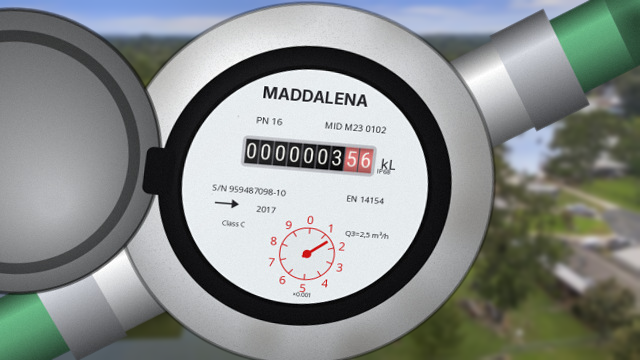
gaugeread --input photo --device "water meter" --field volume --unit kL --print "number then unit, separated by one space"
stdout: 3.561 kL
